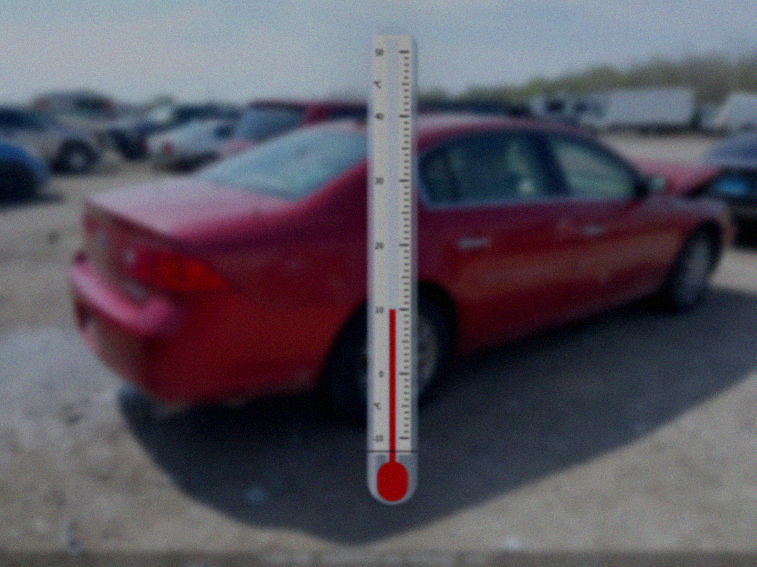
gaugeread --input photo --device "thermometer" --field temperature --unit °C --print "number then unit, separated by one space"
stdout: 10 °C
